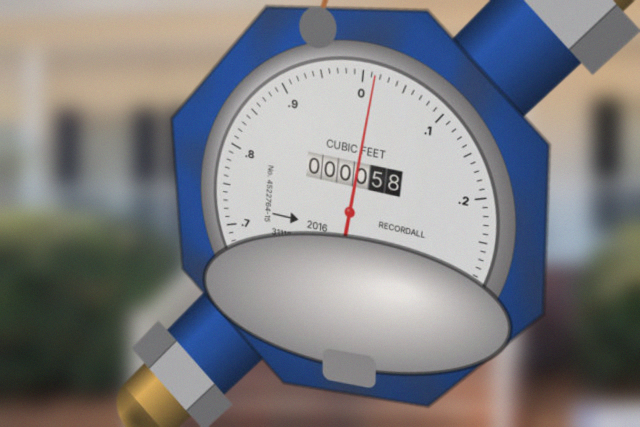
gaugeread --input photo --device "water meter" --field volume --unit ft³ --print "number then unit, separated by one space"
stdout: 58.01 ft³
